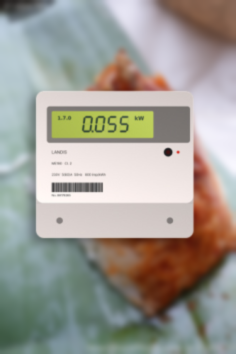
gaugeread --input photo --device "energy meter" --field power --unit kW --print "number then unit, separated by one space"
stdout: 0.055 kW
